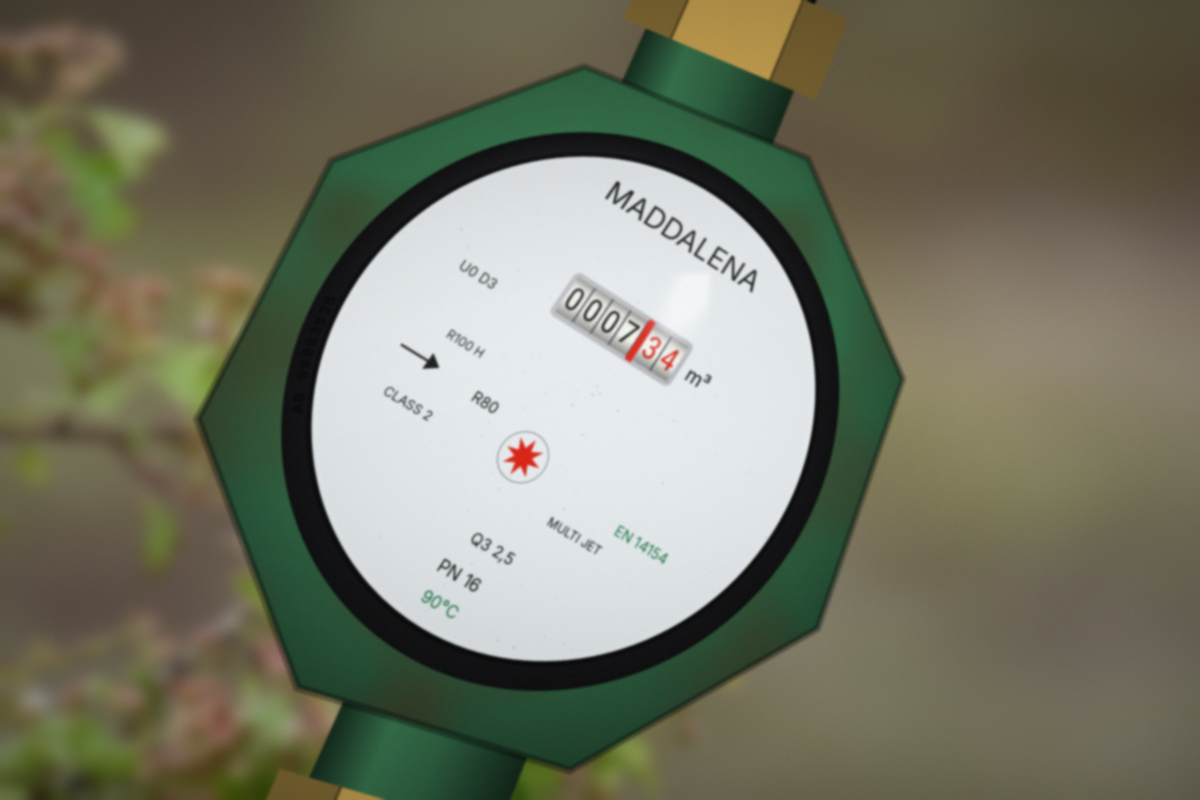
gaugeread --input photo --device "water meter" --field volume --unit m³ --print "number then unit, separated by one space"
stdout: 7.34 m³
